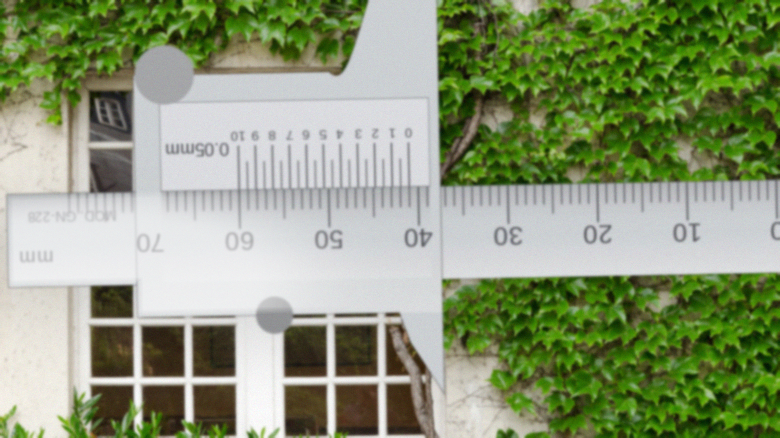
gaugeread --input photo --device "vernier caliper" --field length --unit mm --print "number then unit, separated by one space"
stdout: 41.0 mm
